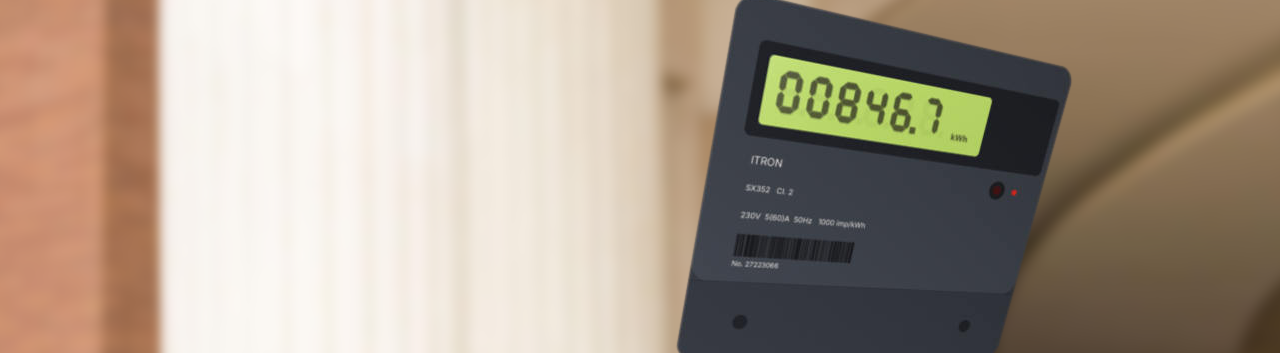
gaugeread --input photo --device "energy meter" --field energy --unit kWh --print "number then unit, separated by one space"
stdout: 846.7 kWh
